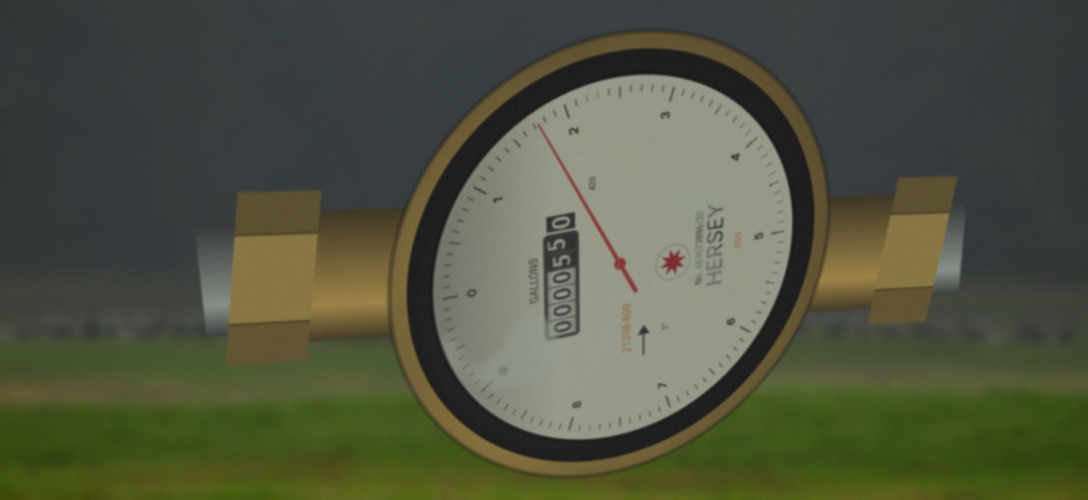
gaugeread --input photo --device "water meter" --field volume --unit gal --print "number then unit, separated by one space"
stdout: 551.7 gal
